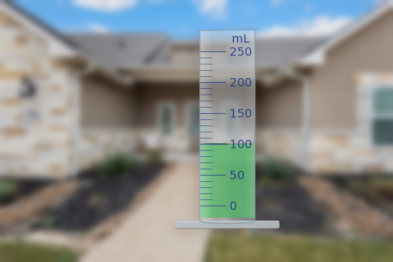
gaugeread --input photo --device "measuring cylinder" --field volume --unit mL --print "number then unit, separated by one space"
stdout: 100 mL
